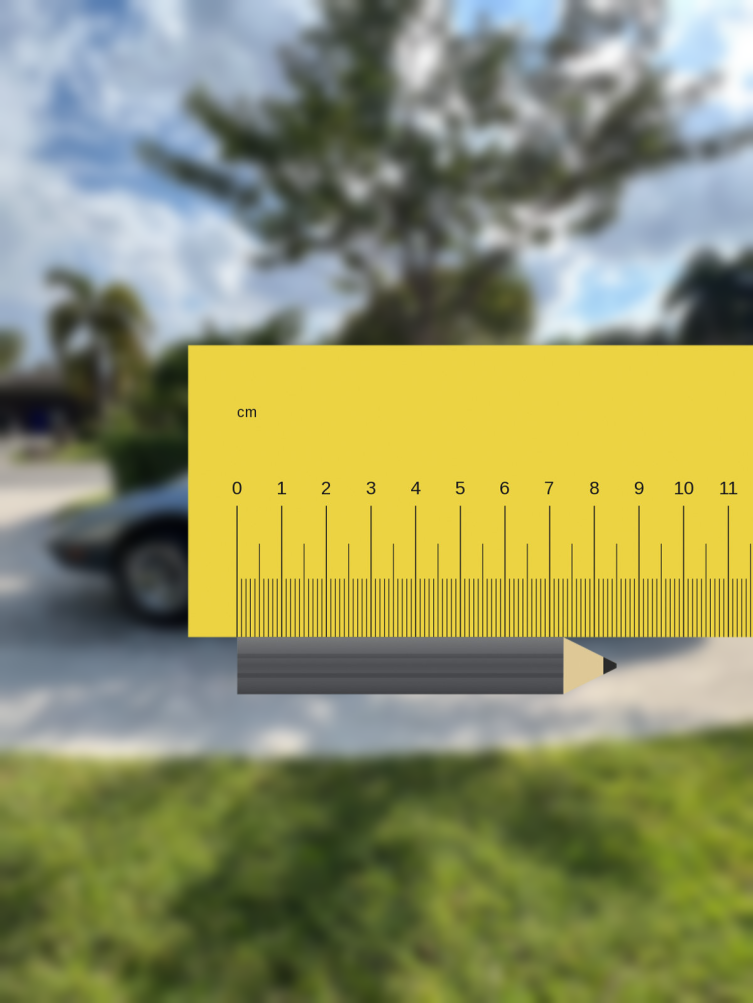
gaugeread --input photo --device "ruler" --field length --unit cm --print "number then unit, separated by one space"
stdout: 8.5 cm
